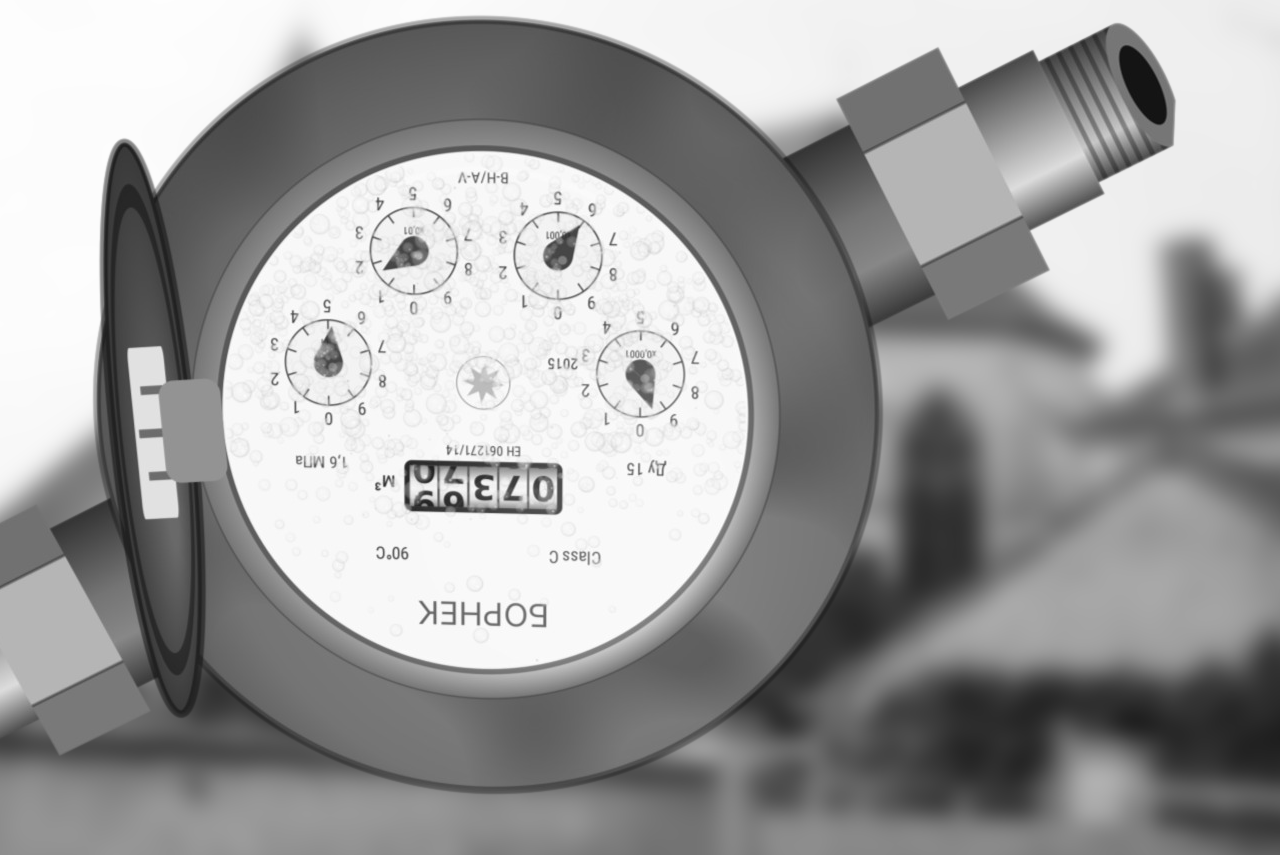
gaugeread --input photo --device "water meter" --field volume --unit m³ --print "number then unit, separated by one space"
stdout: 7369.5159 m³
